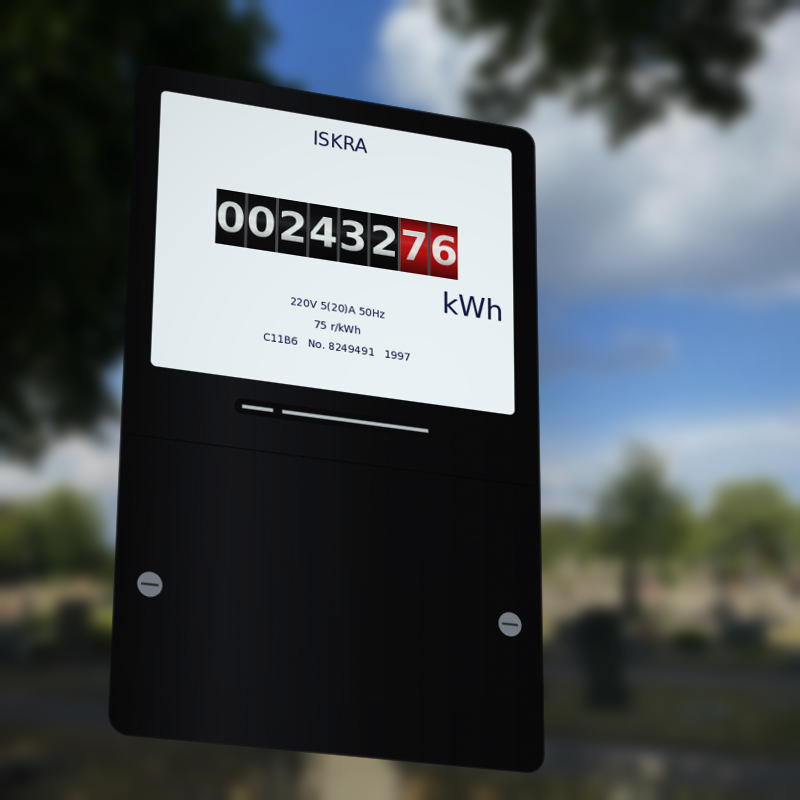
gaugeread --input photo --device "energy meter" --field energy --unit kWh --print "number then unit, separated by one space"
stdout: 2432.76 kWh
